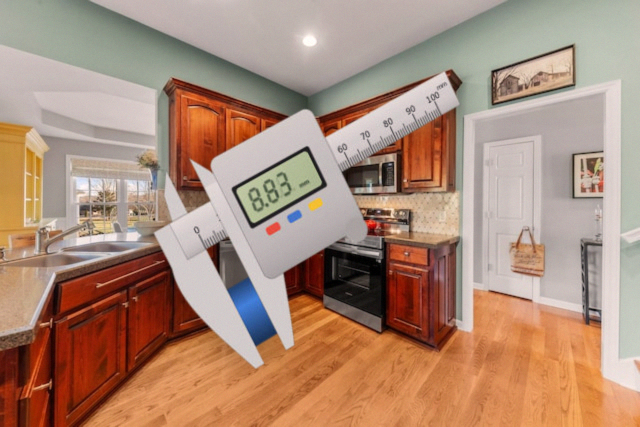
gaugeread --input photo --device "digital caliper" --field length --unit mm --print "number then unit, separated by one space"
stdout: 8.83 mm
